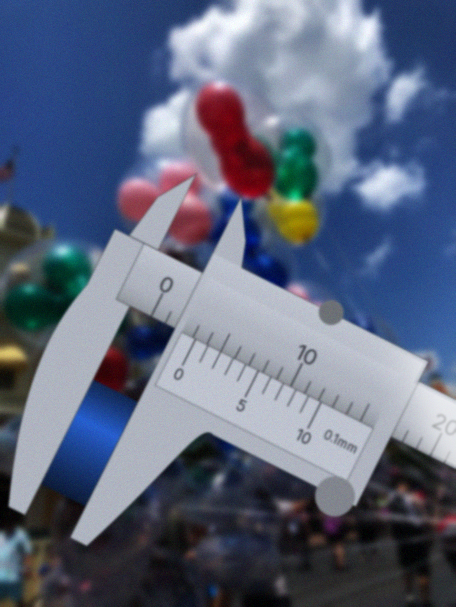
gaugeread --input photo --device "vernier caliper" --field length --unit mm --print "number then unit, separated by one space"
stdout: 3.2 mm
